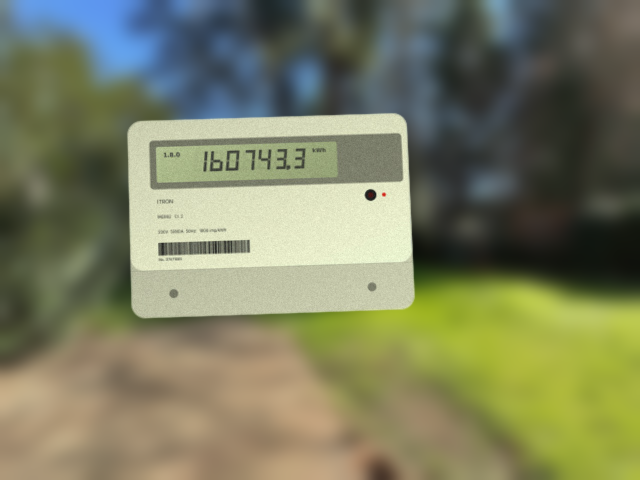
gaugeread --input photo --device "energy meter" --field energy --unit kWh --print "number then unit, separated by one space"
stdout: 160743.3 kWh
